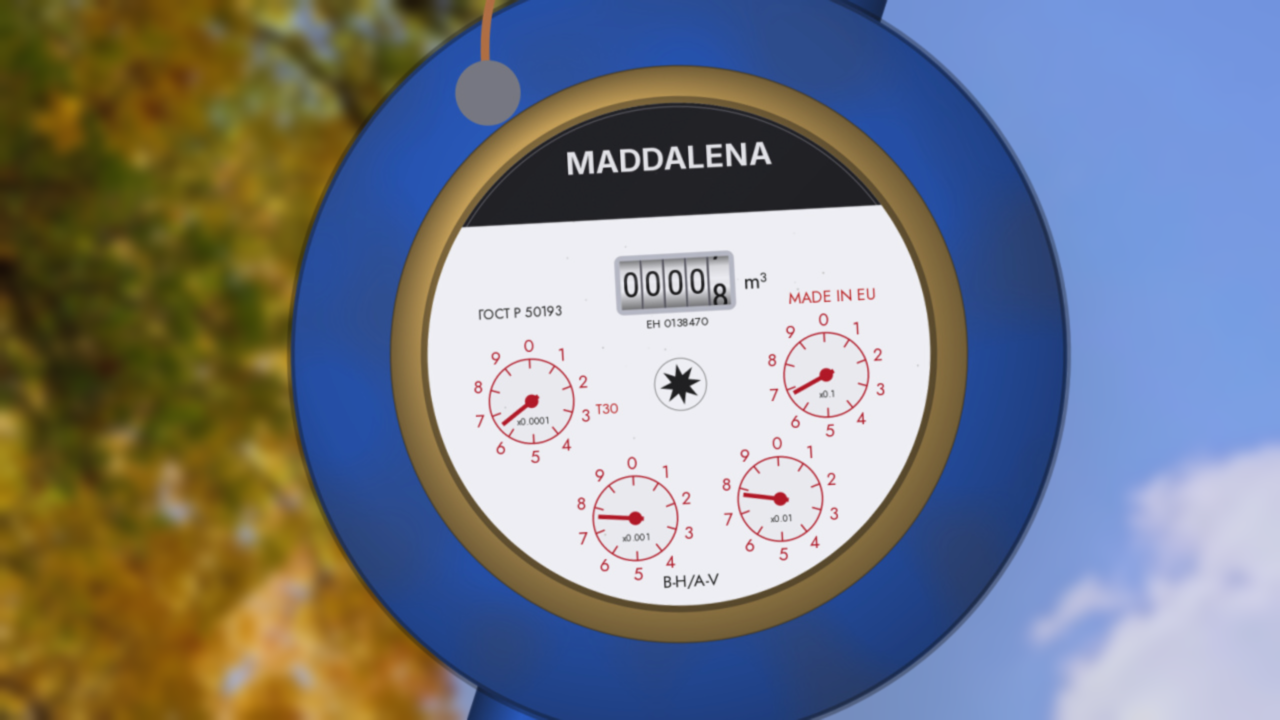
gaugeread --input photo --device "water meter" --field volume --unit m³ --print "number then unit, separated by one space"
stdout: 7.6776 m³
